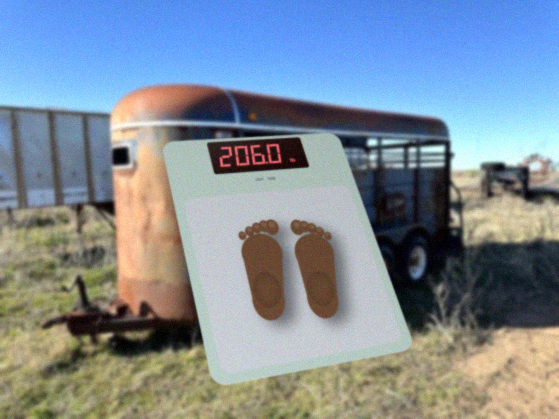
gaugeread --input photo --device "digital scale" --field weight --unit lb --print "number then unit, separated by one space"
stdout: 206.0 lb
